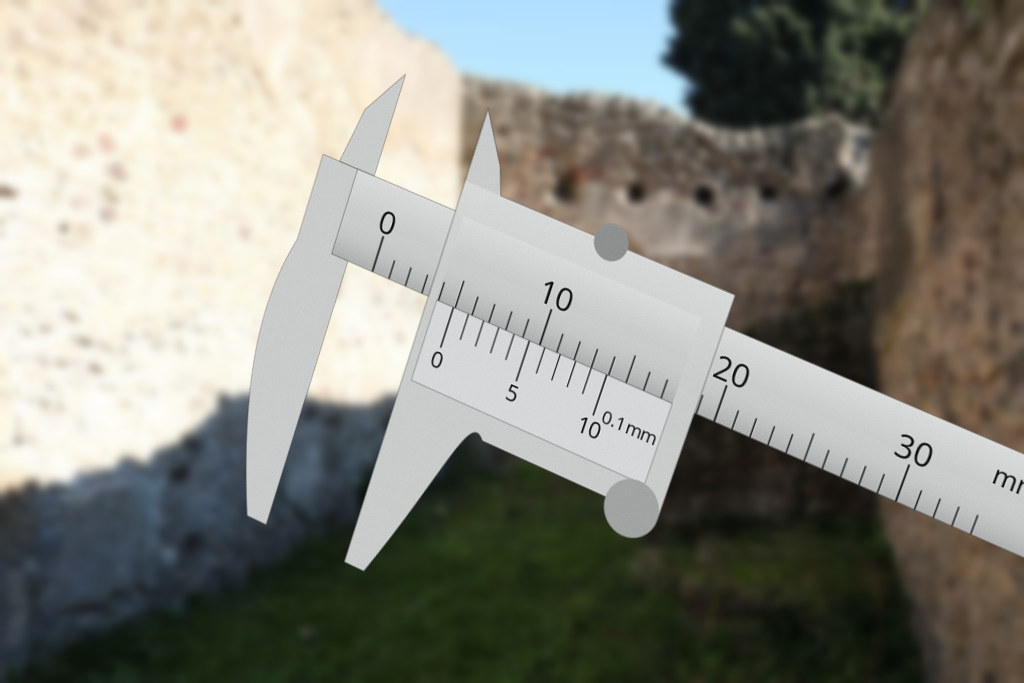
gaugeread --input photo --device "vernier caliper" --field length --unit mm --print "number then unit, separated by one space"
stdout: 4.9 mm
